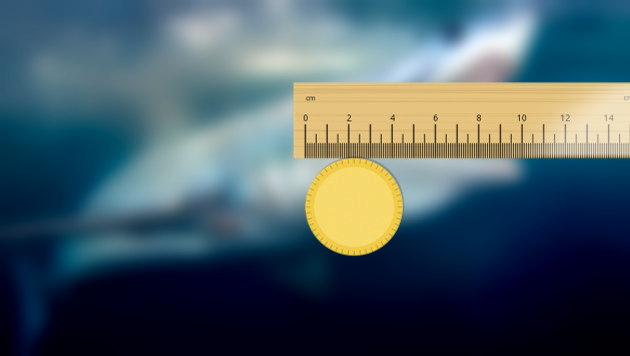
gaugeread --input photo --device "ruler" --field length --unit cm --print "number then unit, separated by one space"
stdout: 4.5 cm
